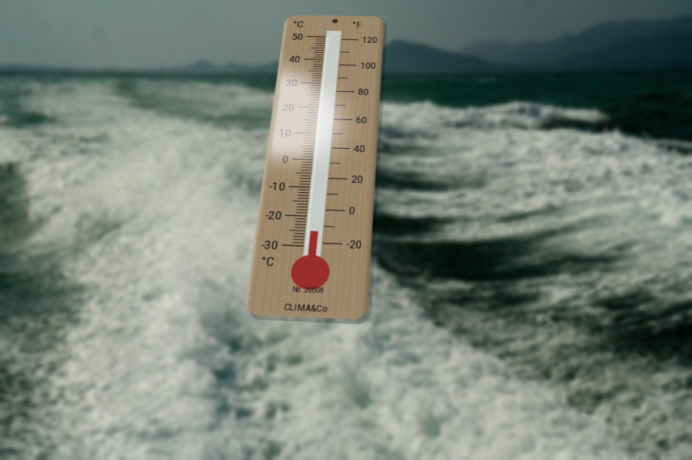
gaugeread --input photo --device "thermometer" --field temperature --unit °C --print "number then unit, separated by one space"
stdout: -25 °C
